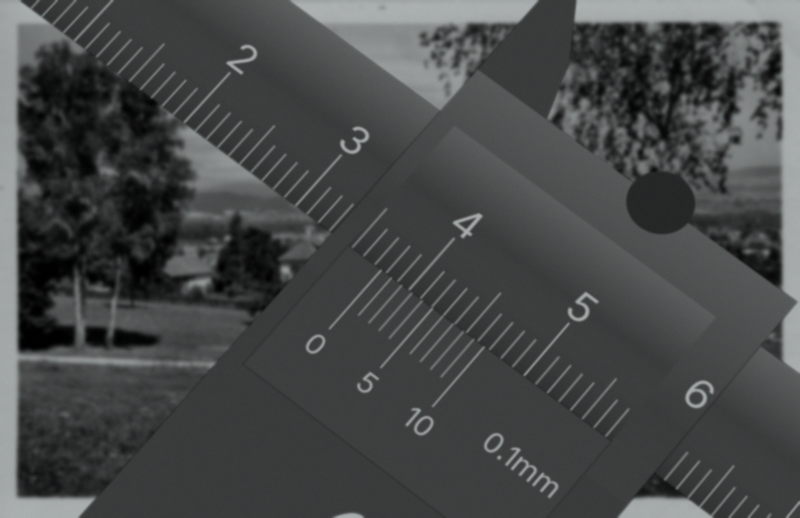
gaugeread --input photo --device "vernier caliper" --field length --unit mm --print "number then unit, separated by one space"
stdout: 37.6 mm
